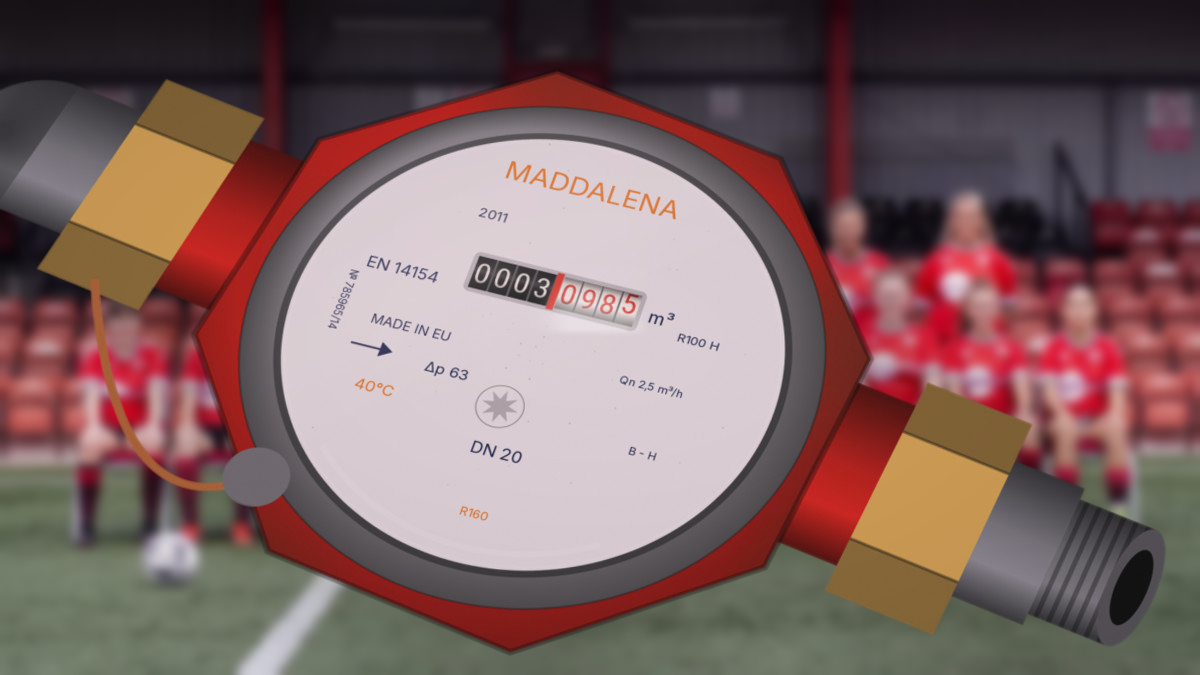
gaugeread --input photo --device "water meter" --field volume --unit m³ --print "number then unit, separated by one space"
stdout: 3.0985 m³
